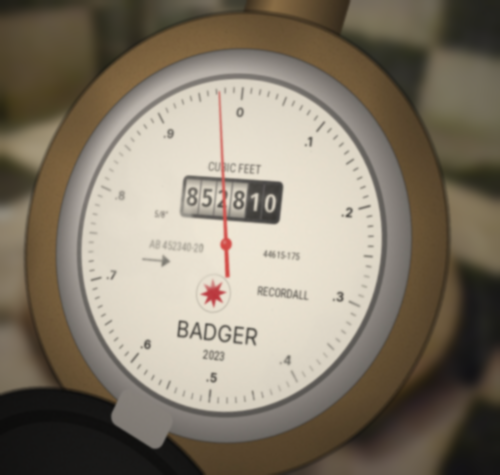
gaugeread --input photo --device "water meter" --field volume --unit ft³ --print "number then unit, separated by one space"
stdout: 852809.97 ft³
